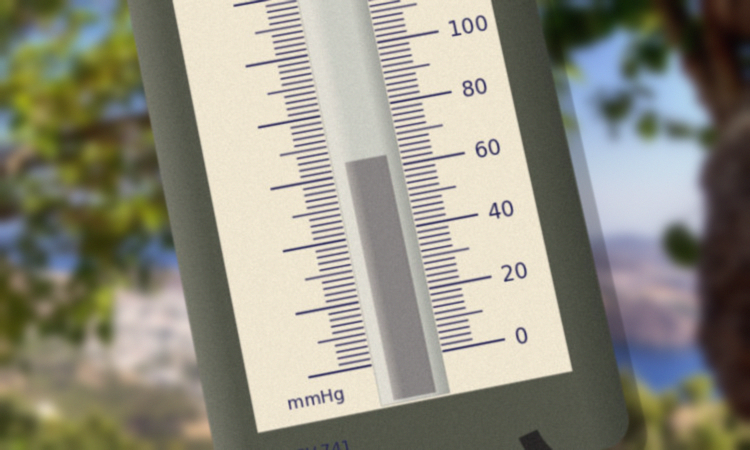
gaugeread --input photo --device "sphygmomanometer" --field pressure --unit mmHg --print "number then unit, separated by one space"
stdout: 64 mmHg
